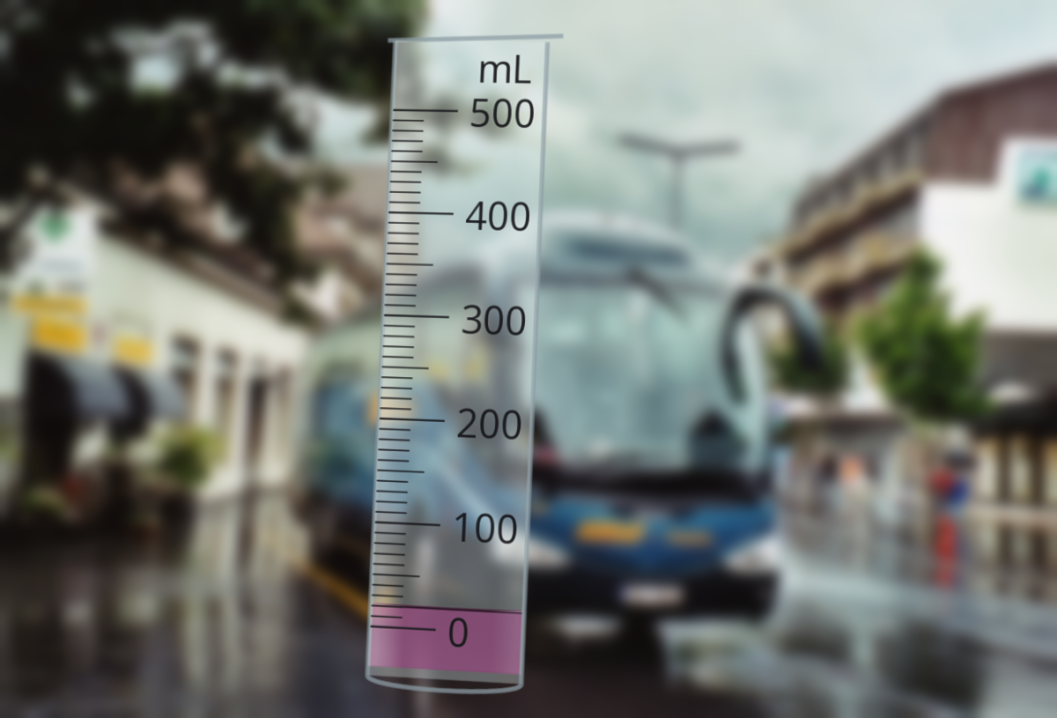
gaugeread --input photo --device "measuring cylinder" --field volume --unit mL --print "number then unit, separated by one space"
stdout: 20 mL
